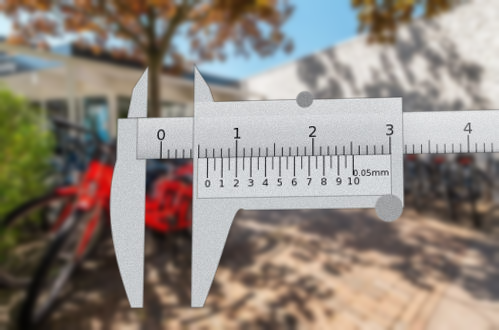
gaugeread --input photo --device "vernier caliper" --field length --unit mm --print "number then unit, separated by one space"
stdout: 6.2 mm
